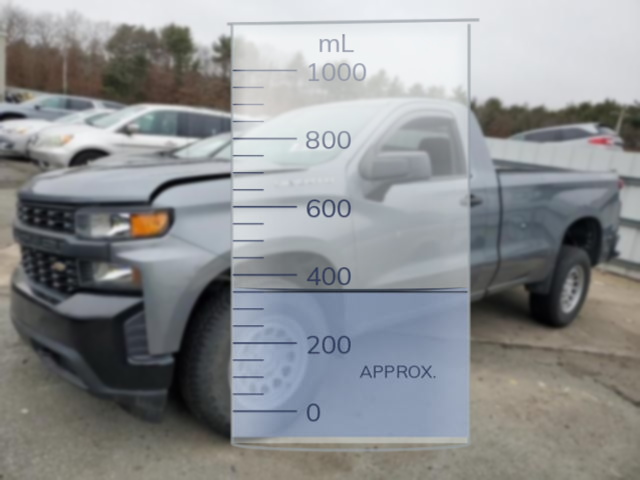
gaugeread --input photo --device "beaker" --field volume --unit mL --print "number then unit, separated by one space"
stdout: 350 mL
